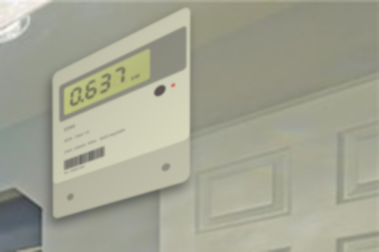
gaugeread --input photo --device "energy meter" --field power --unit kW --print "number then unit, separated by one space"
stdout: 0.637 kW
